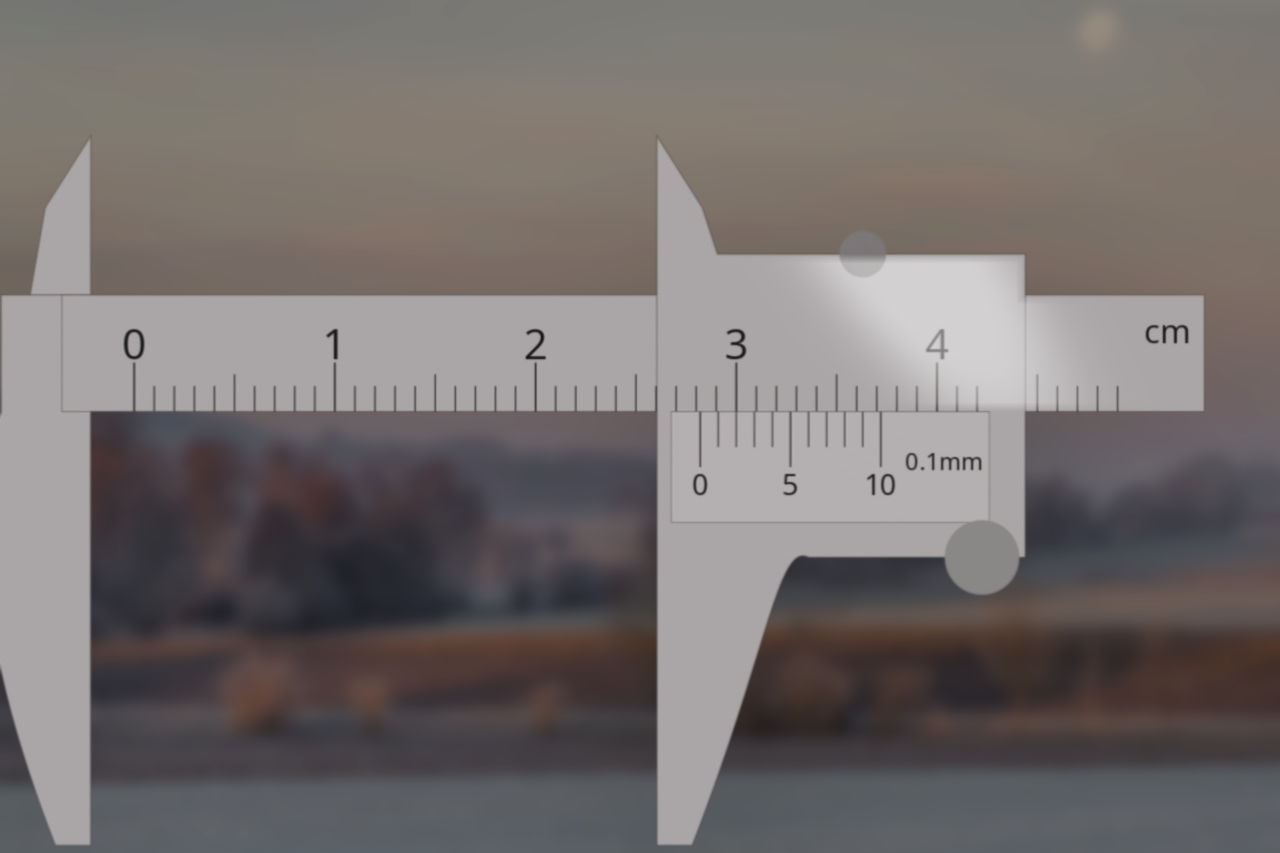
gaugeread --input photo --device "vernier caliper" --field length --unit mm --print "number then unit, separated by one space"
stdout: 28.2 mm
